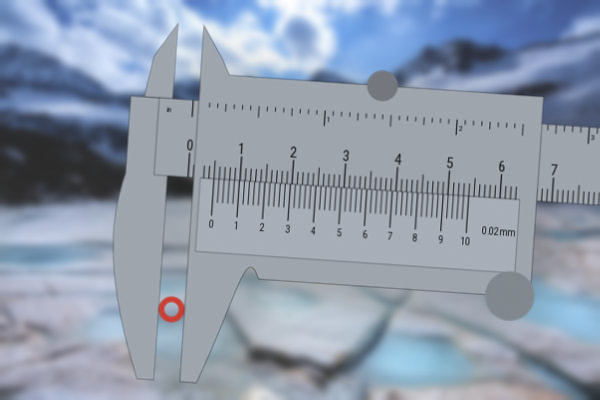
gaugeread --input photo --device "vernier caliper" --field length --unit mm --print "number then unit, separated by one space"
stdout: 5.0 mm
